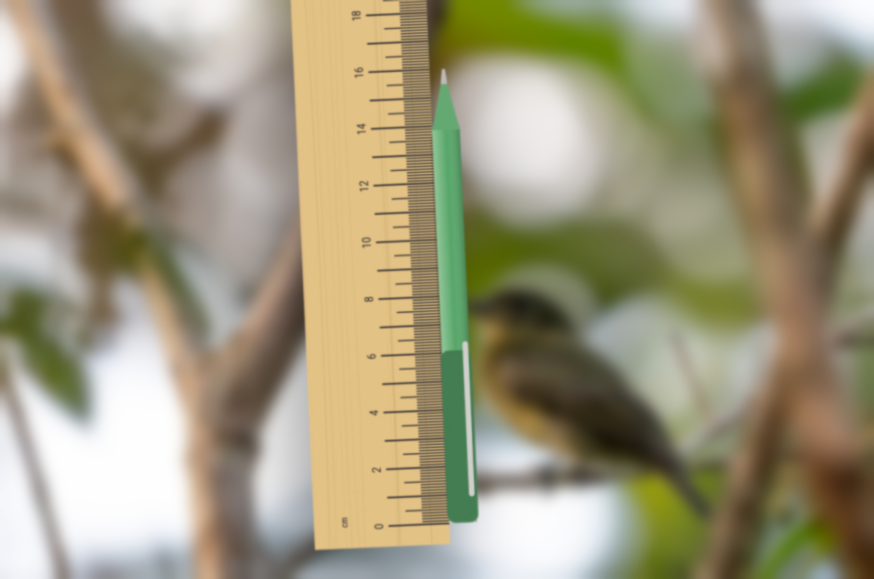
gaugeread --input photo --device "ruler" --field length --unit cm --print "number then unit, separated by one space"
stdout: 16 cm
